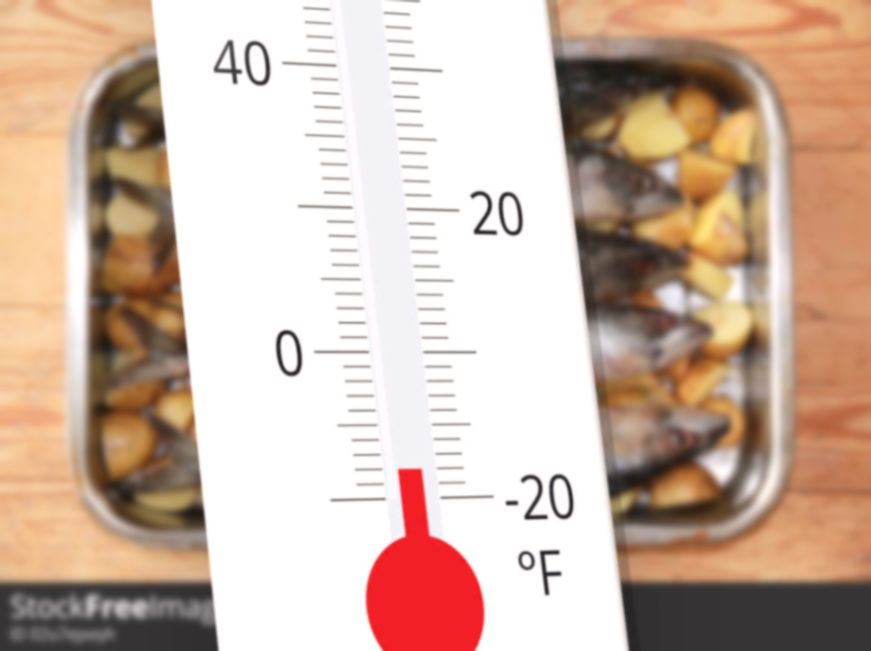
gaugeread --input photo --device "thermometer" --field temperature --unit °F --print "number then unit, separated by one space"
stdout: -16 °F
